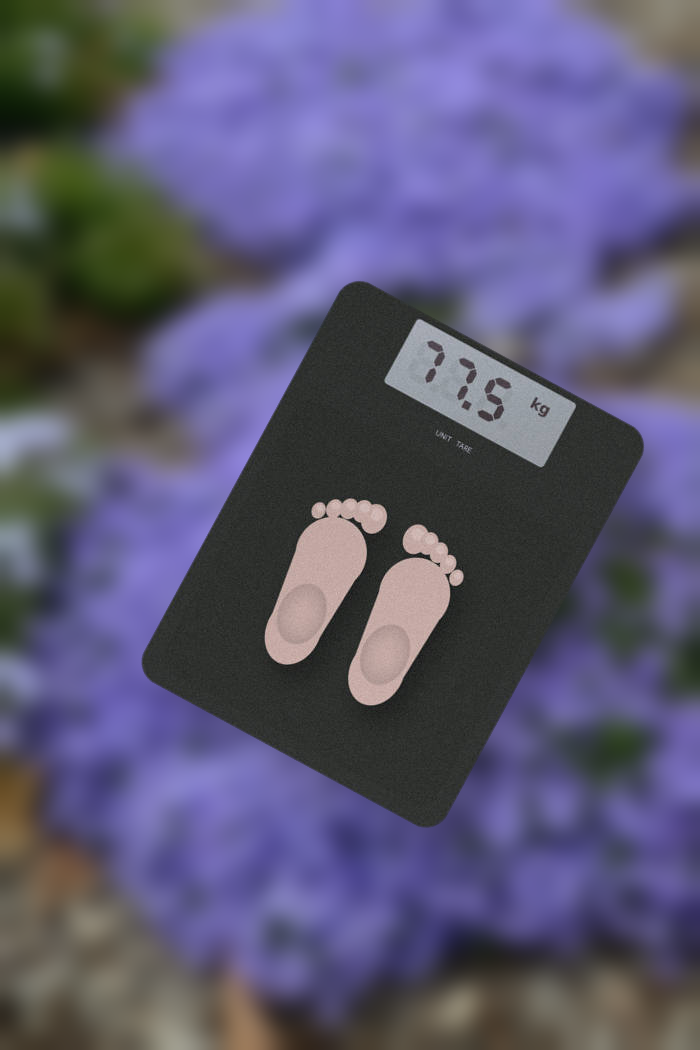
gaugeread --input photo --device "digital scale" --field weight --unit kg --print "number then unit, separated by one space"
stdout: 77.5 kg
